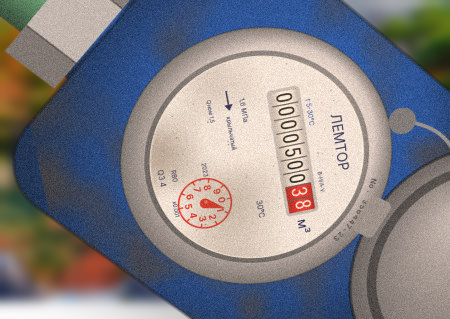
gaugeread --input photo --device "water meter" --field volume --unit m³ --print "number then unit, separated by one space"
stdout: 500.380 m³
